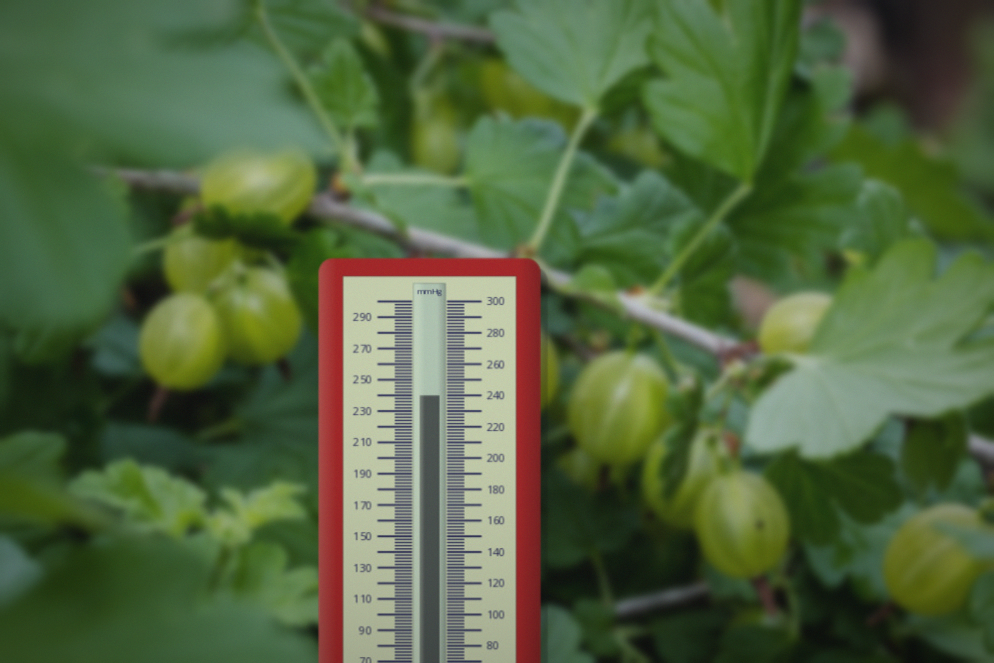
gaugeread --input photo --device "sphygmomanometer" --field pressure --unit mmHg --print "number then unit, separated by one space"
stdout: 240 mmHg
